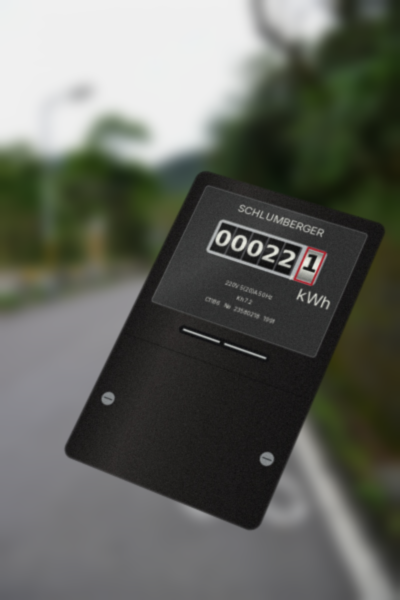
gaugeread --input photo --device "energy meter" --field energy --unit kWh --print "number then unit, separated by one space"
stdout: 22.1 kWh
